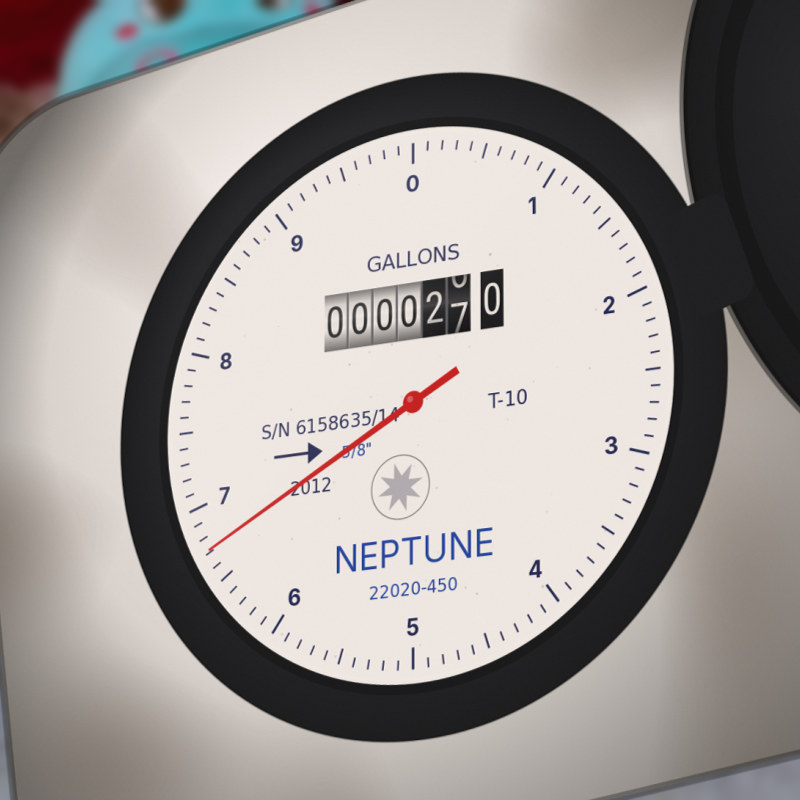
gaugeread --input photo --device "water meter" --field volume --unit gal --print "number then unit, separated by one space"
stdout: 266.7 gal
